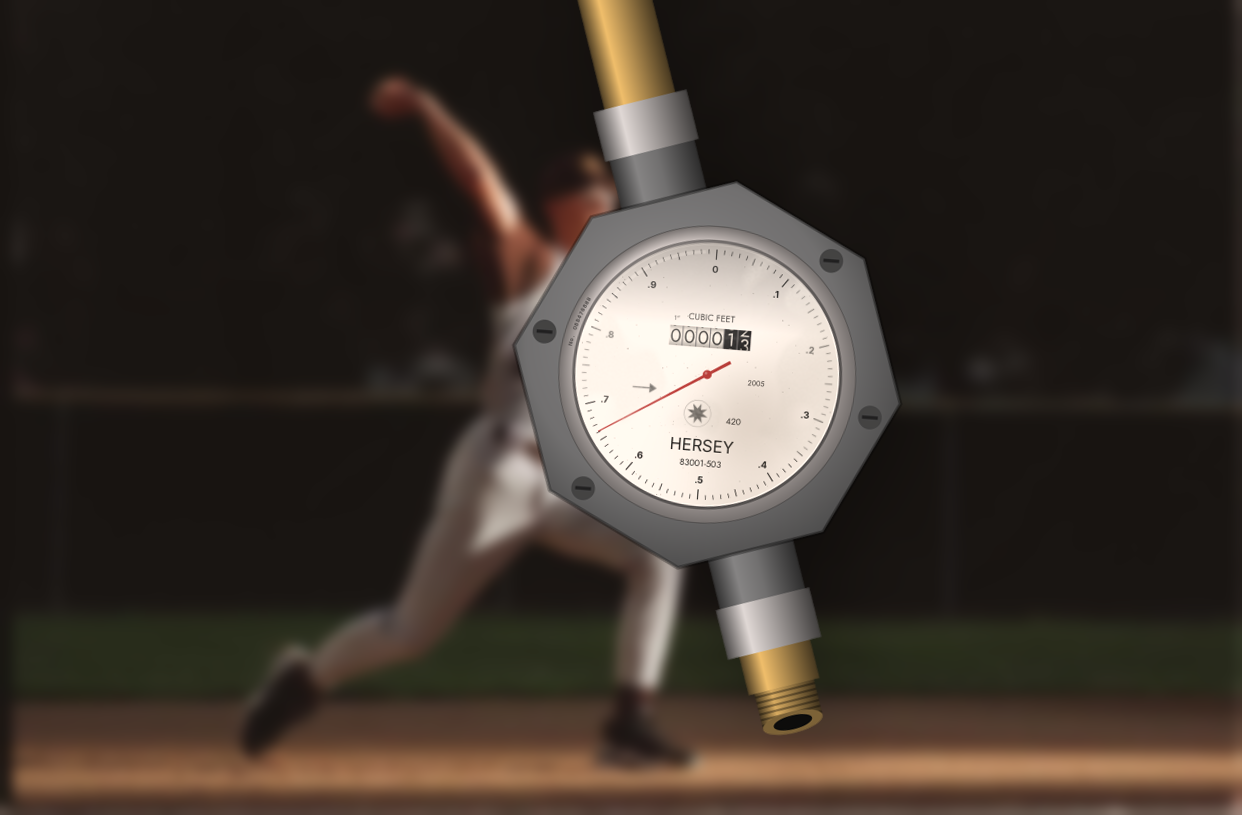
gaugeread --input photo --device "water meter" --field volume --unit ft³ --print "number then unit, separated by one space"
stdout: 12.66 ft³
